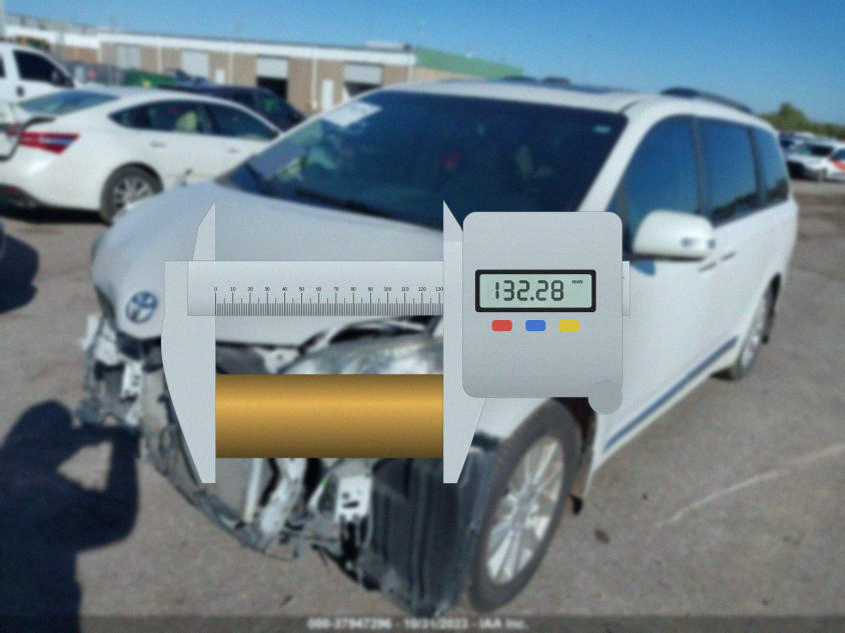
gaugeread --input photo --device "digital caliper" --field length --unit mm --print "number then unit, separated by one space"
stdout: 132.28 mm
